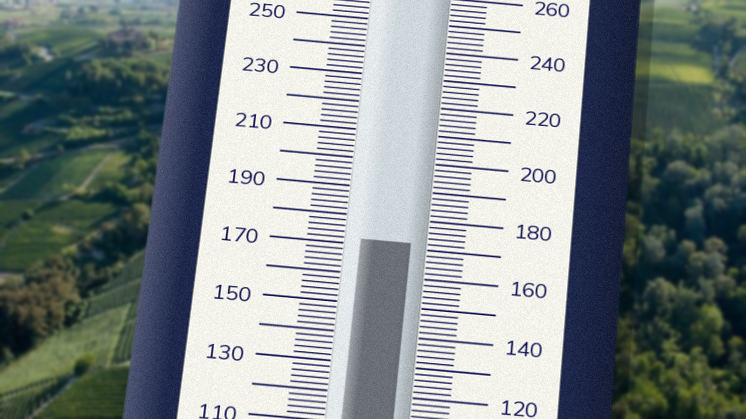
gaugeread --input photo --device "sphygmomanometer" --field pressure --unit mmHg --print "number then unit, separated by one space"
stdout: 172 mmHg
